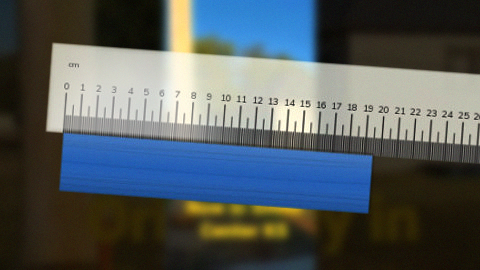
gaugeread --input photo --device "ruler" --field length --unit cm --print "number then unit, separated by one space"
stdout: 19.5 cm
